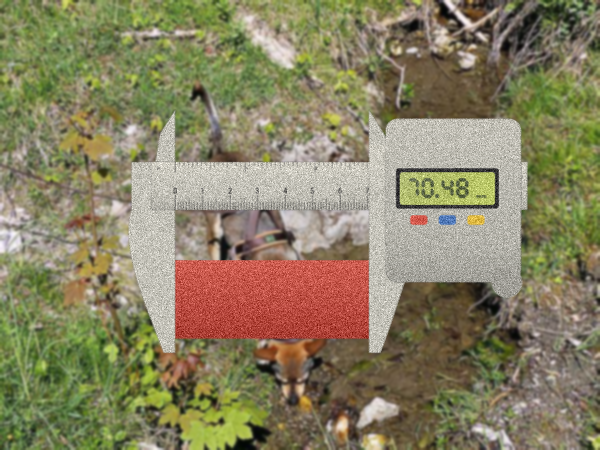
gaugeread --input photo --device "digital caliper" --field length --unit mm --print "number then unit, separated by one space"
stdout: 70.48 mm
